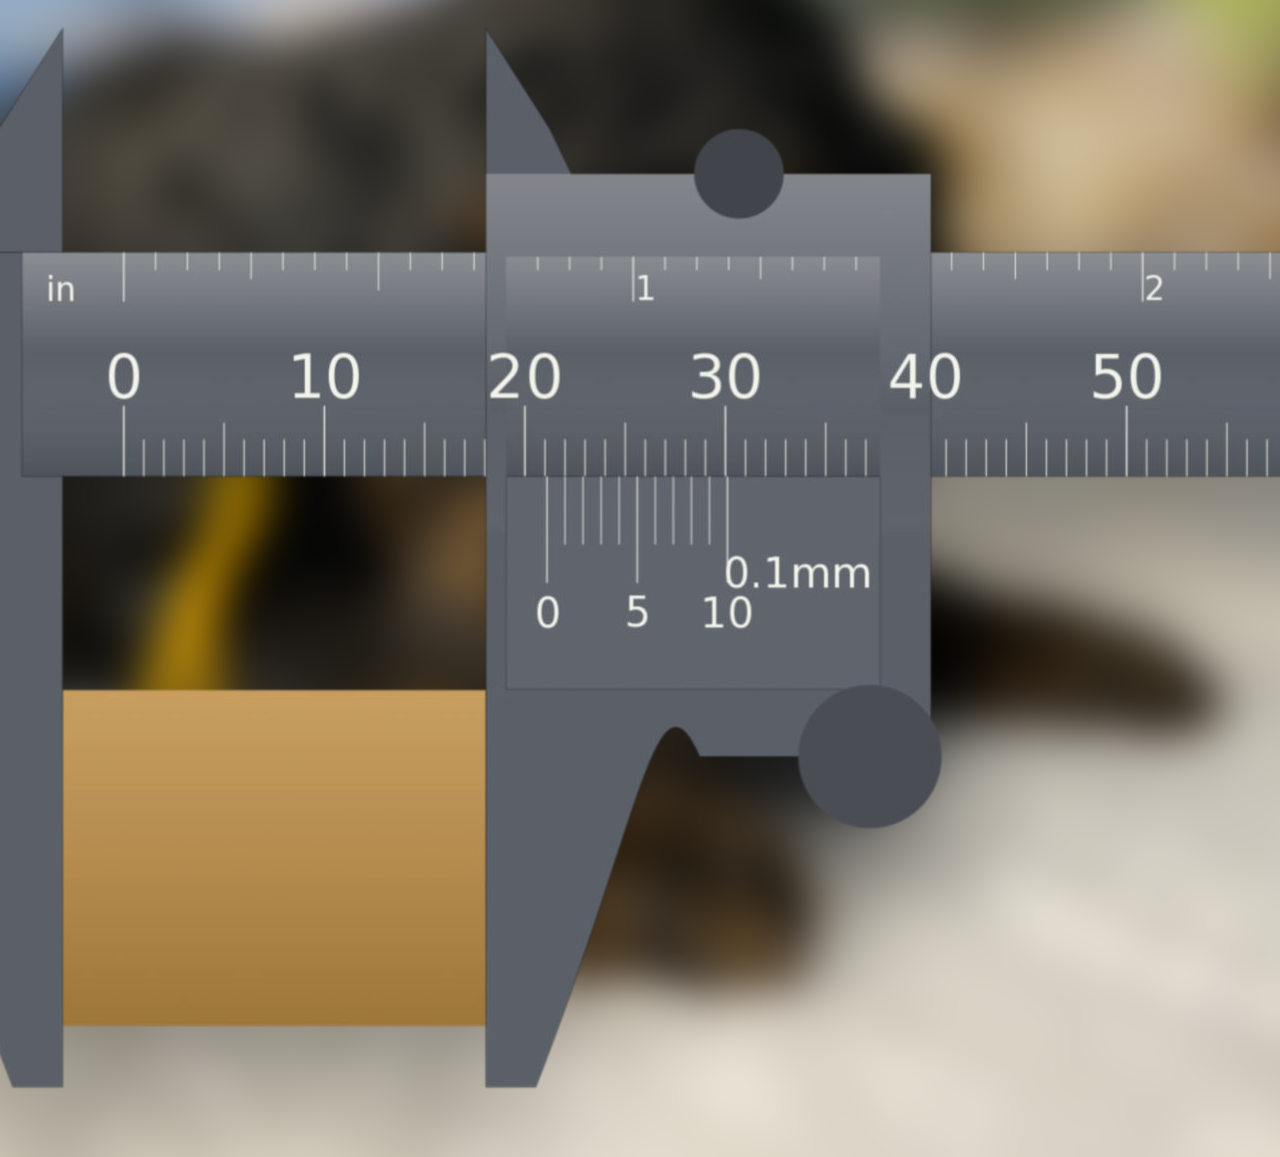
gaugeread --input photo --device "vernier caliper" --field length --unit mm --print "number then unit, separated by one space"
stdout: 21.1 mm
